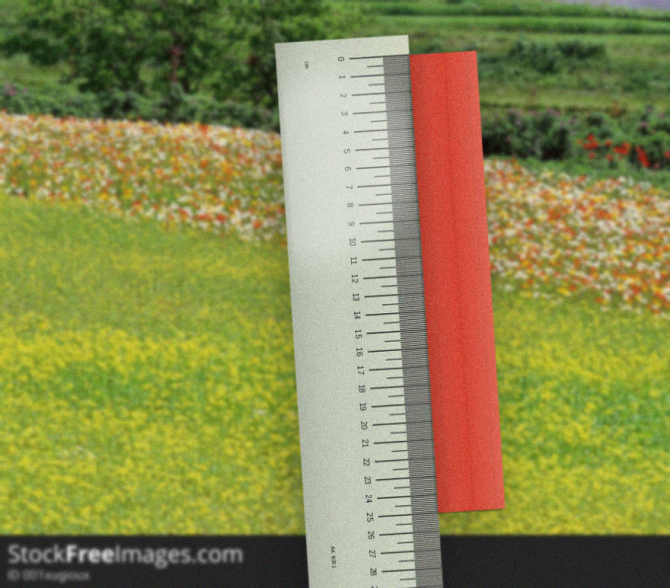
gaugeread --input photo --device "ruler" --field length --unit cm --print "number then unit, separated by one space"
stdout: 25 cm
